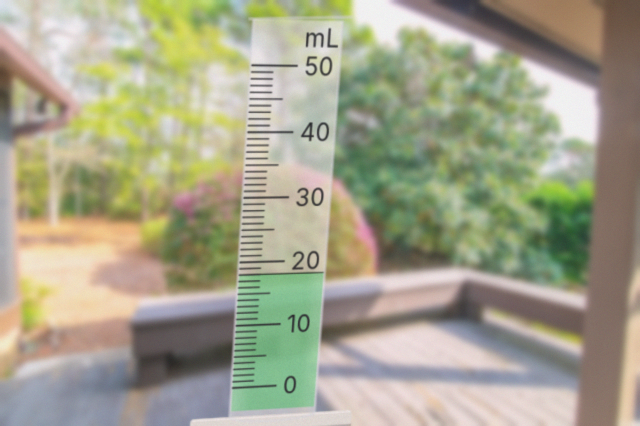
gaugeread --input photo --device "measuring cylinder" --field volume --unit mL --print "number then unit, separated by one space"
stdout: 18 mL
